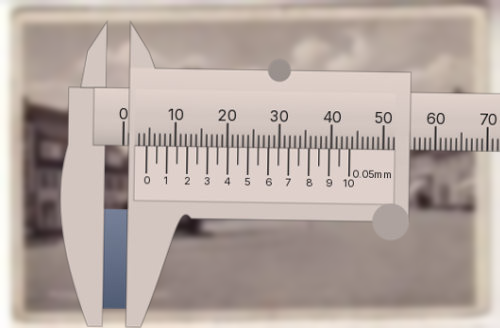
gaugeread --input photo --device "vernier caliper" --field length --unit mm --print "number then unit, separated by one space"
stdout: 4.5 mm
